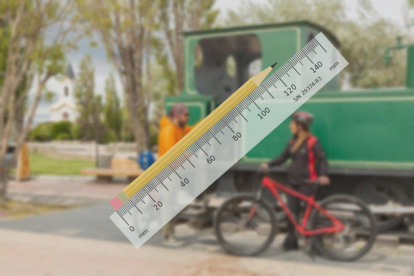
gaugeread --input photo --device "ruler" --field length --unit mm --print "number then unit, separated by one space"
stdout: 125 mm
